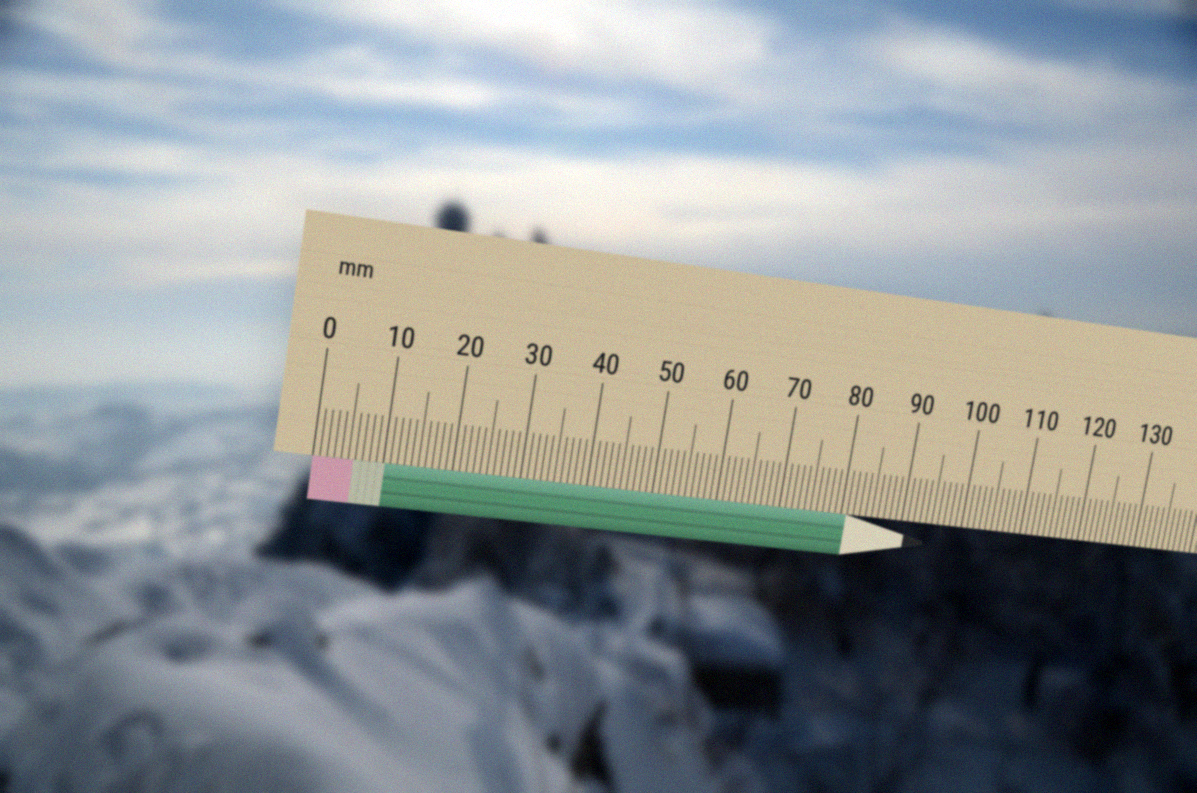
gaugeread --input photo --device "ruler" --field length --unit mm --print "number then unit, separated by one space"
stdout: 94 mm
